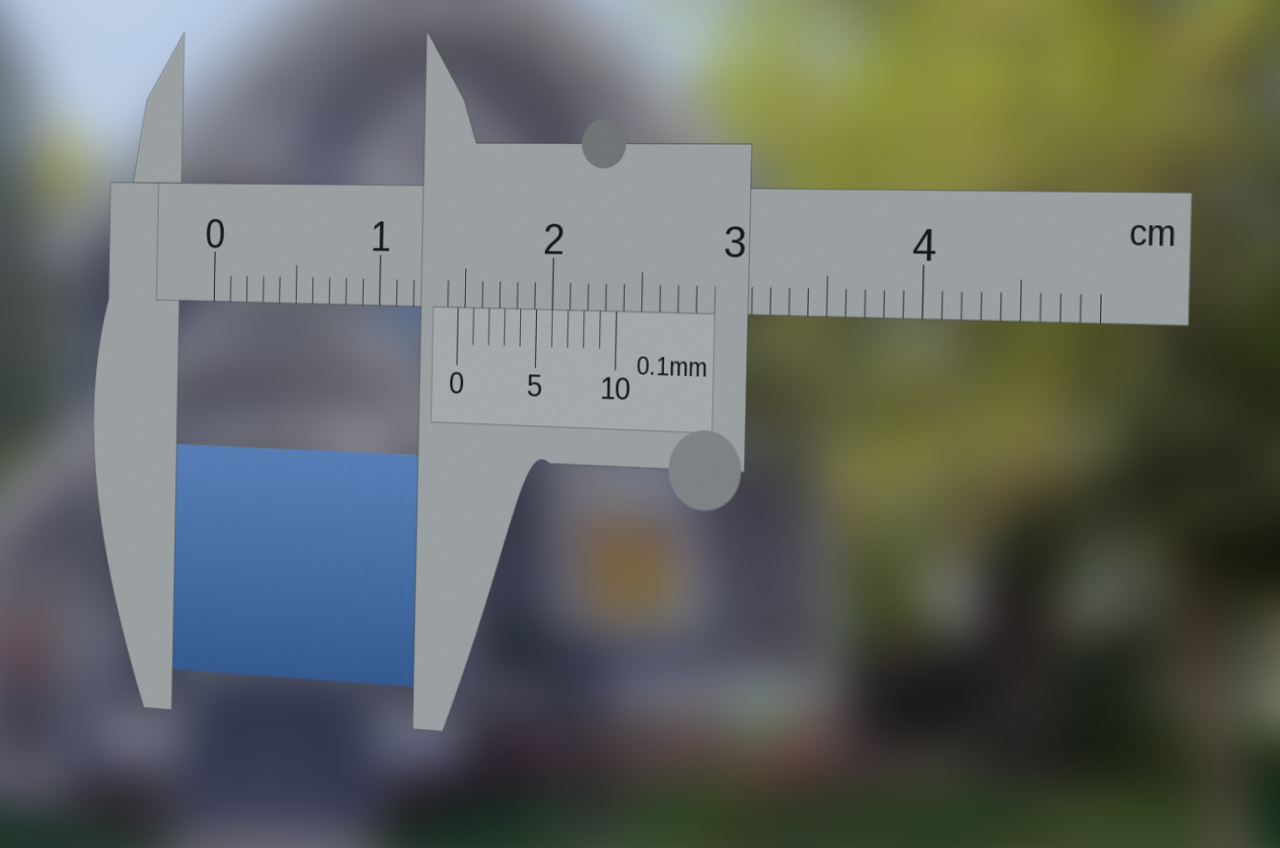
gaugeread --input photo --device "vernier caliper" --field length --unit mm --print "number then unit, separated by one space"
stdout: 14.6 mm
